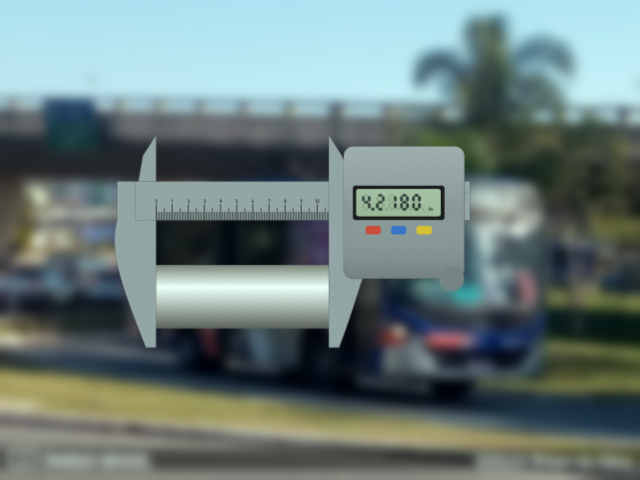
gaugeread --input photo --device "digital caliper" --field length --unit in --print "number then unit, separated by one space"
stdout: 4.2180 in
